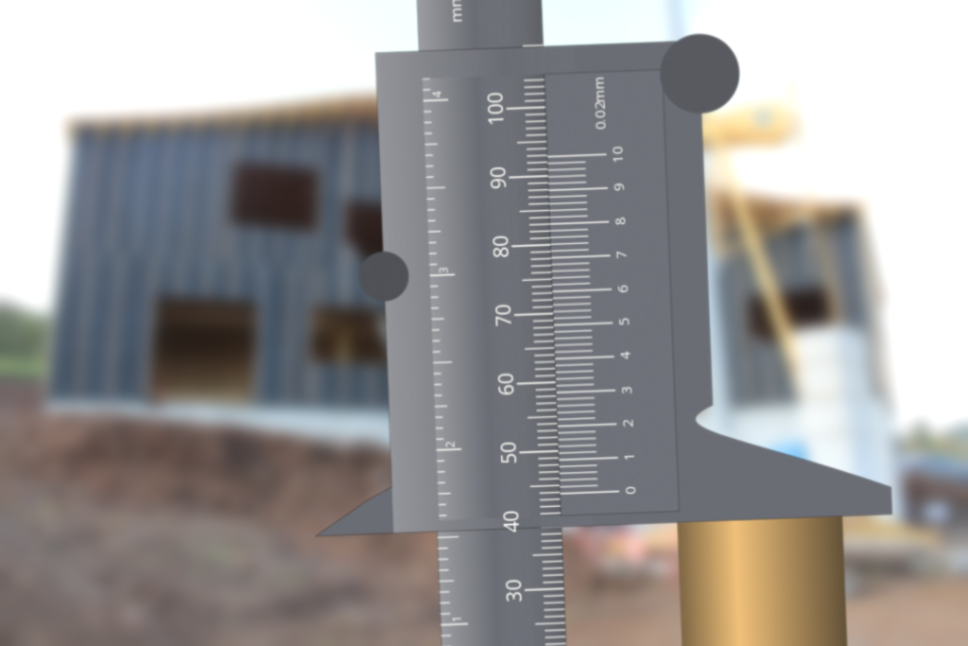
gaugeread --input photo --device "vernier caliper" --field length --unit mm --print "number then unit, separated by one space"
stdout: 43.8 mm
